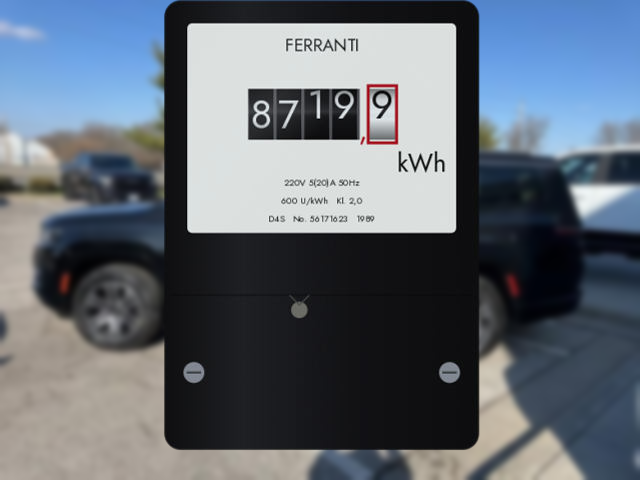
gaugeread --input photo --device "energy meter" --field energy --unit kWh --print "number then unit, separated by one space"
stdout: 8719.9 kWh
